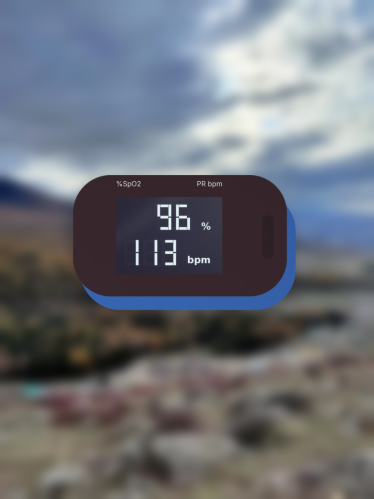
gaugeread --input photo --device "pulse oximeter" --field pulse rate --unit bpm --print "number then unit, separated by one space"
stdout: 113 bpm
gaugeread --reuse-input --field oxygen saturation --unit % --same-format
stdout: 96 %
